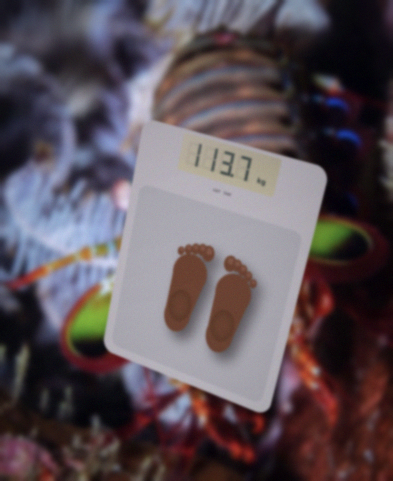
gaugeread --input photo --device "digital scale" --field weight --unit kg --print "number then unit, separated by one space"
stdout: 113.7 kg
